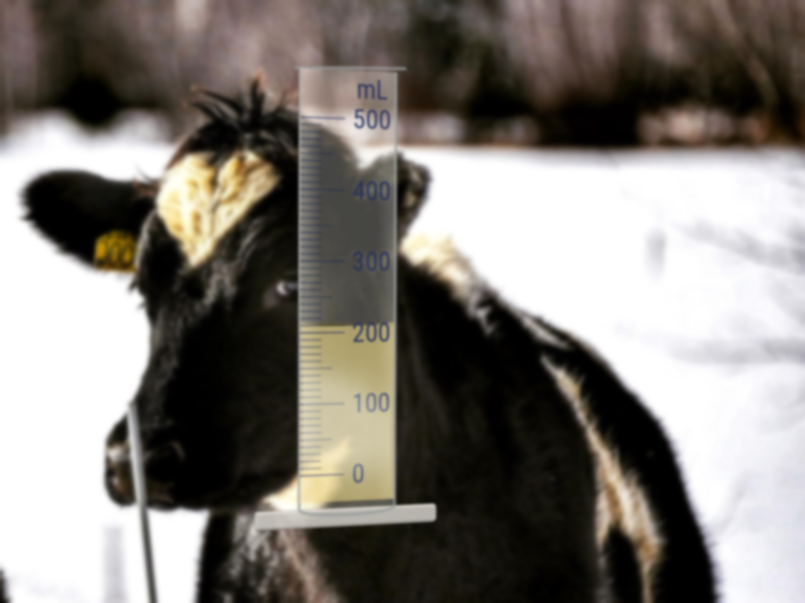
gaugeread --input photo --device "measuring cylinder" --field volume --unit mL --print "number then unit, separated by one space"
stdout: 210 mL
